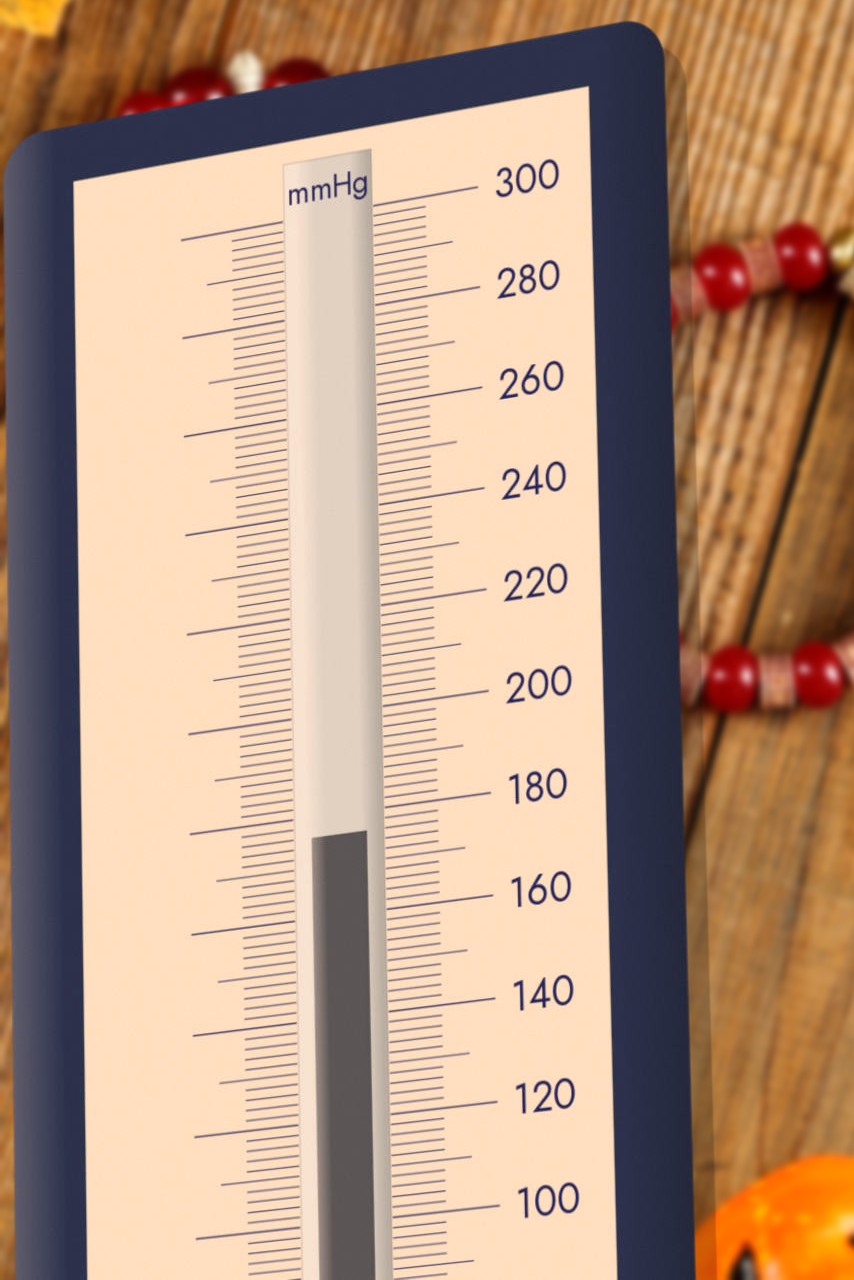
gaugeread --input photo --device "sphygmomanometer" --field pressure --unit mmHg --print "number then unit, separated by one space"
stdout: 176 mmHg
